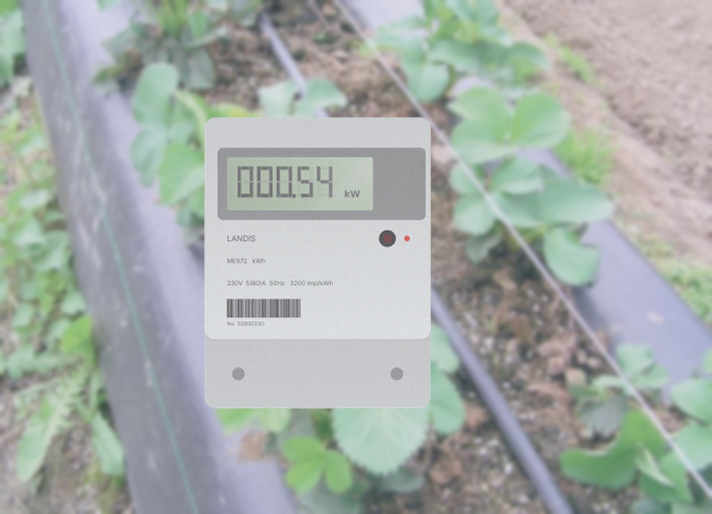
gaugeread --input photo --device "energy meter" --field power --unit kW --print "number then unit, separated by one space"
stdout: 0.54 kW
